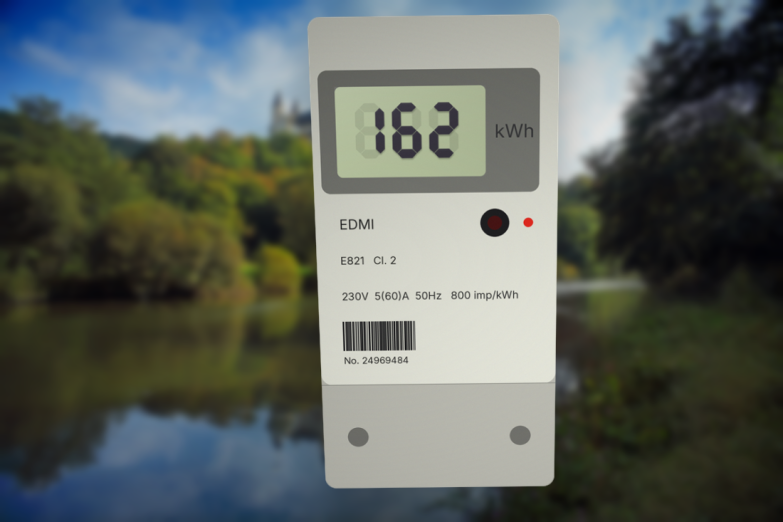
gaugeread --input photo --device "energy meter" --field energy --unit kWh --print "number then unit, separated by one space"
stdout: 162 kWh
